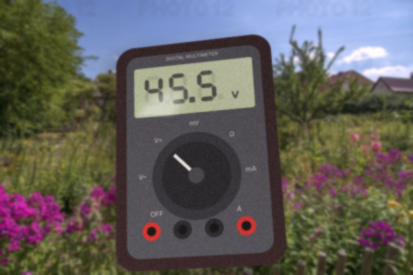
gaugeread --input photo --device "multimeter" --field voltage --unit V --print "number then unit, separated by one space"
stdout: 45.5 V
